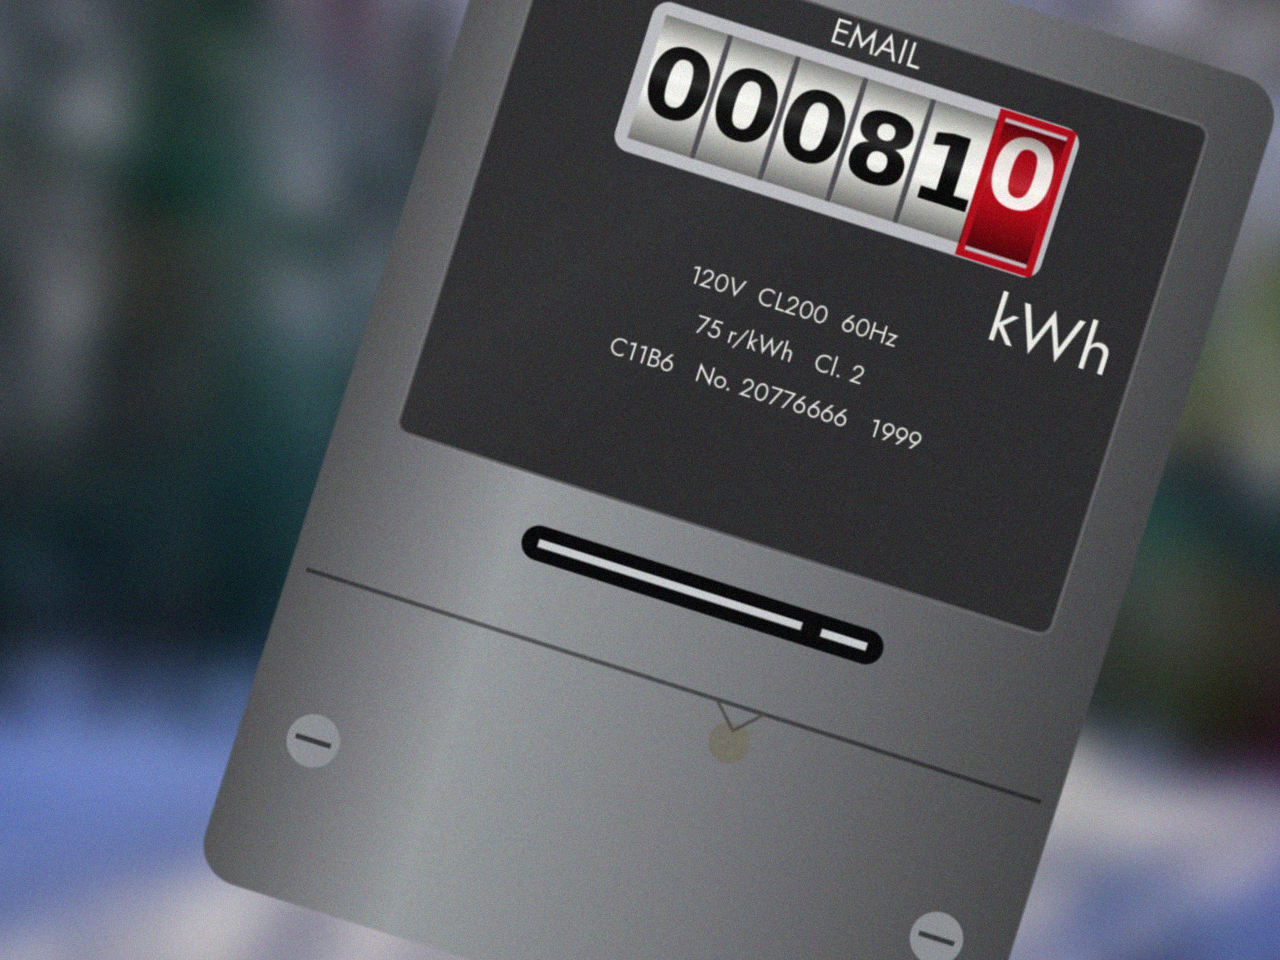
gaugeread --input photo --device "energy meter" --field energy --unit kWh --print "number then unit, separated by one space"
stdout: 81.0 kWh
